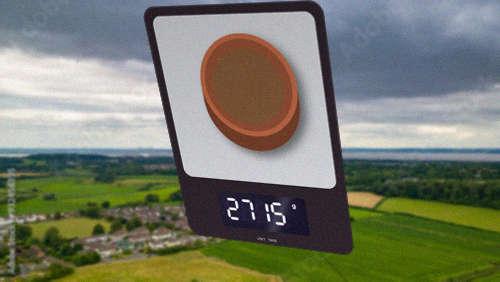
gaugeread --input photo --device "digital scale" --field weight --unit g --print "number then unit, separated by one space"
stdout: 2715 g
